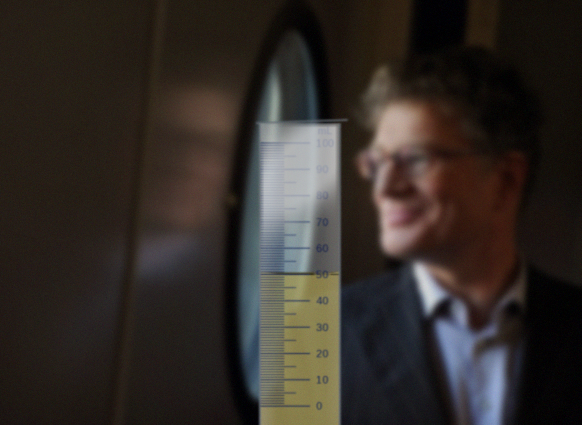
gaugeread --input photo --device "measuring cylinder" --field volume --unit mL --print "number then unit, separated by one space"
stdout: 50 mL
